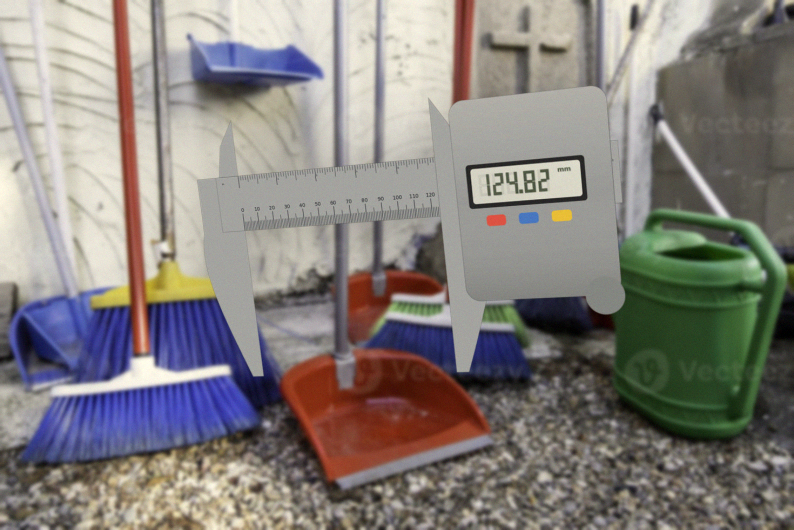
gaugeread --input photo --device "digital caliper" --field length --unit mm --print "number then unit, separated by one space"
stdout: 124.82 mm
